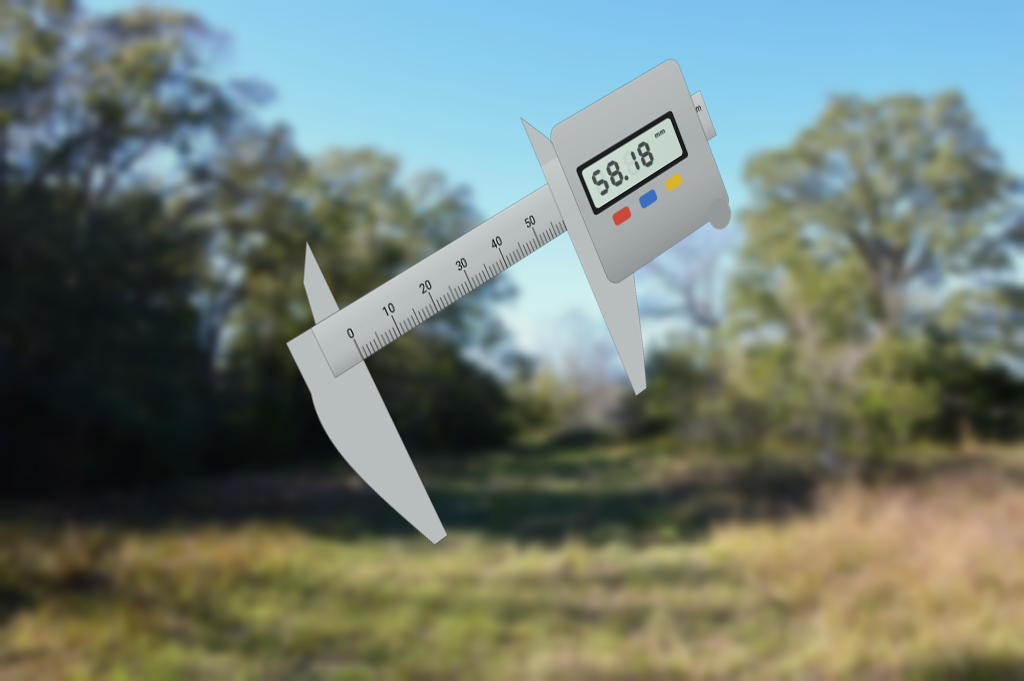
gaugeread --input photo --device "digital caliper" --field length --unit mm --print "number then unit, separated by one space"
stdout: 58.18 mm
